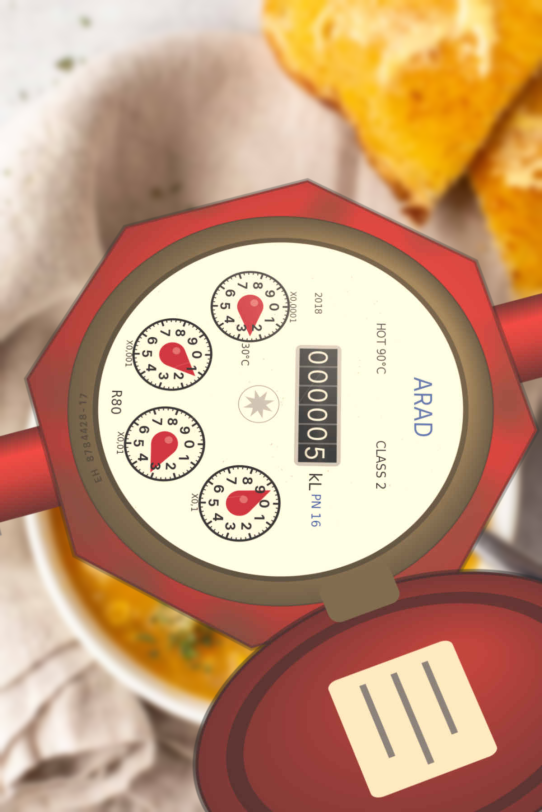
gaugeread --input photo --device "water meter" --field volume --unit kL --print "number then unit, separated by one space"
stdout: 4.9312 kL
